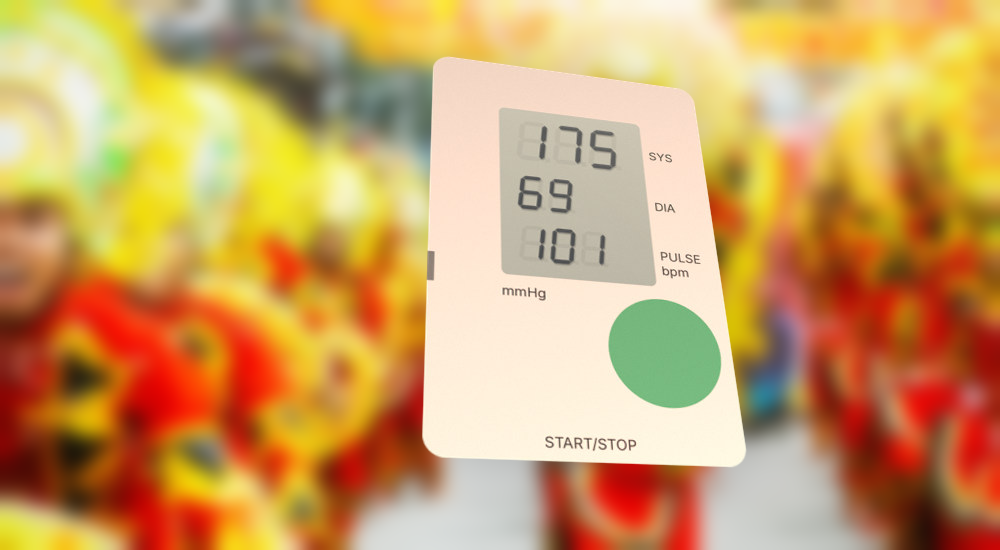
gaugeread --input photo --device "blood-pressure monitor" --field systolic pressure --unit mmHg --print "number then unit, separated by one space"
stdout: 175 mmHg
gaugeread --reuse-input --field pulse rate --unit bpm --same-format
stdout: 101 bpm
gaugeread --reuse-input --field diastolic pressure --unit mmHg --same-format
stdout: 69 mmHg
